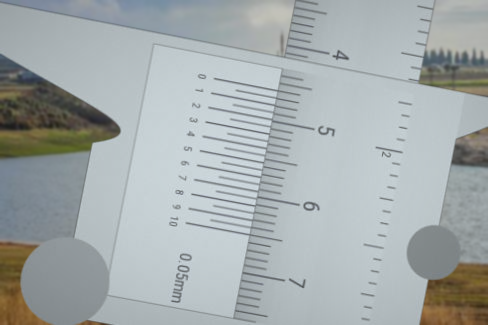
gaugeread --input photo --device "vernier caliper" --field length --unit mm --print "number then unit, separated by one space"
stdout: 46.0 mm
